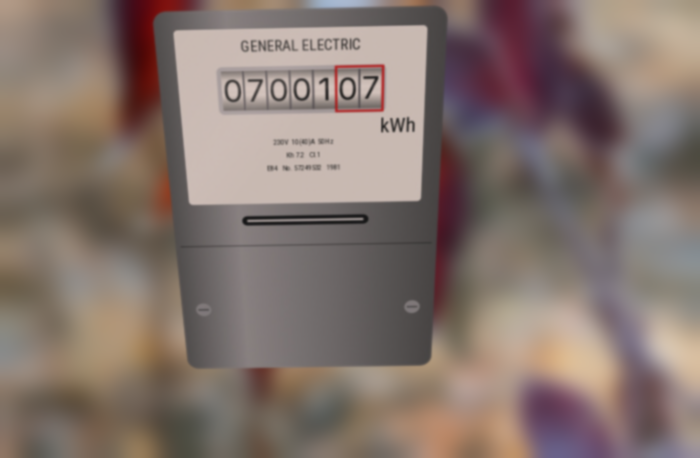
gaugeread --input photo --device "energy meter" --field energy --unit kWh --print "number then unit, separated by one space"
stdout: 7001.07 kWh
